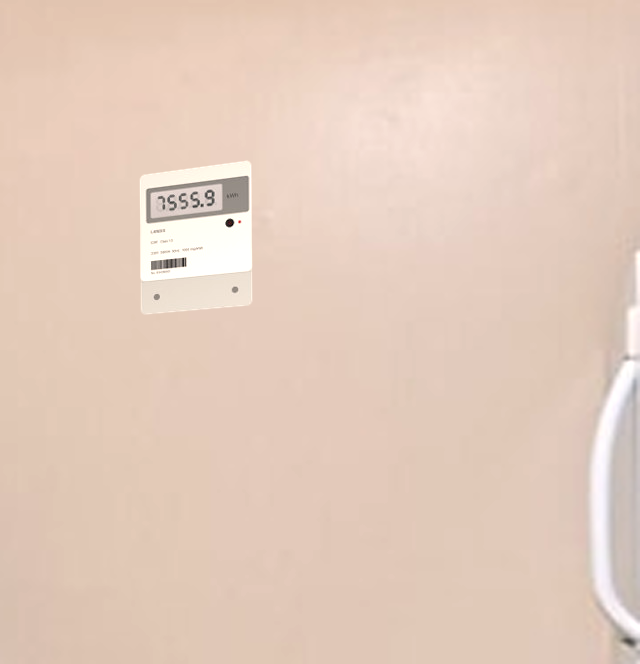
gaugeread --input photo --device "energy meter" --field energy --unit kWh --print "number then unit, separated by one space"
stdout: 7555.9 kWh
